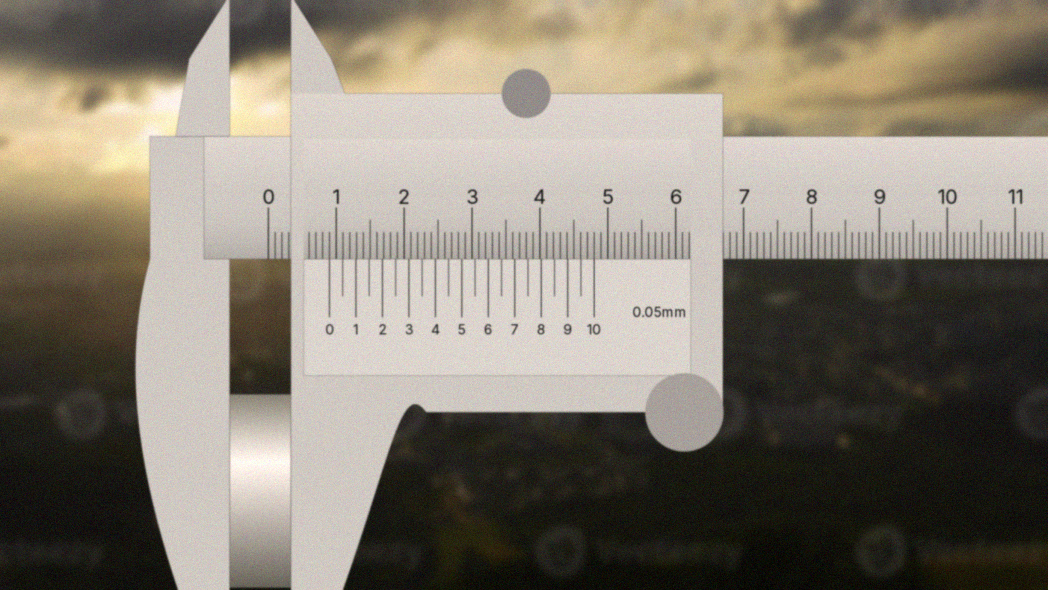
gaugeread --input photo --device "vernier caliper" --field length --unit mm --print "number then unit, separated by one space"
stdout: 9.0 mm
